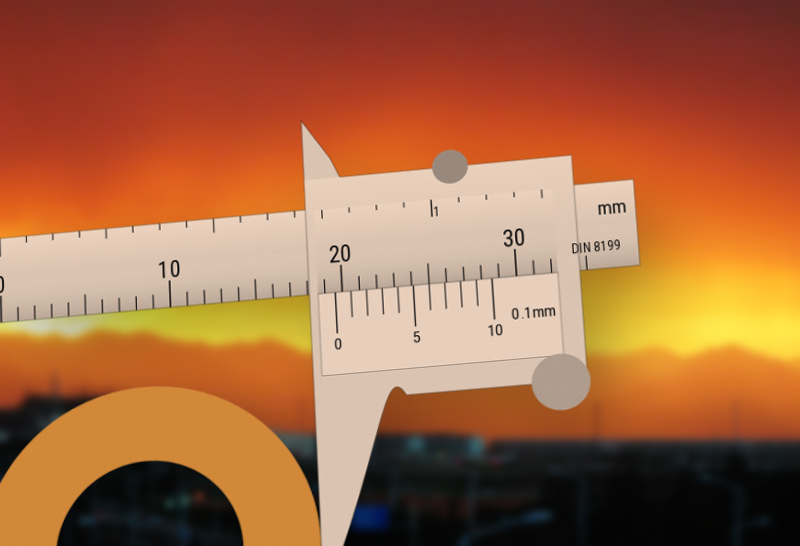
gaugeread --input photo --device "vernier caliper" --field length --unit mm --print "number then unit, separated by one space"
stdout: 19.6 mm
